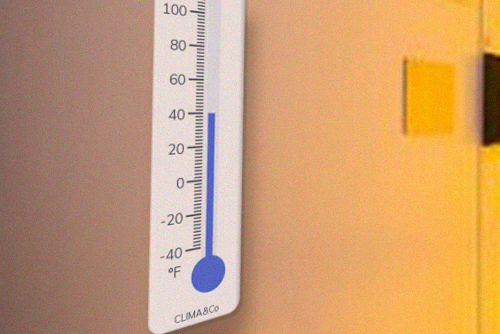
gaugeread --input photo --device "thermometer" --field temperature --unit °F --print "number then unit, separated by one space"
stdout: 40 °F
